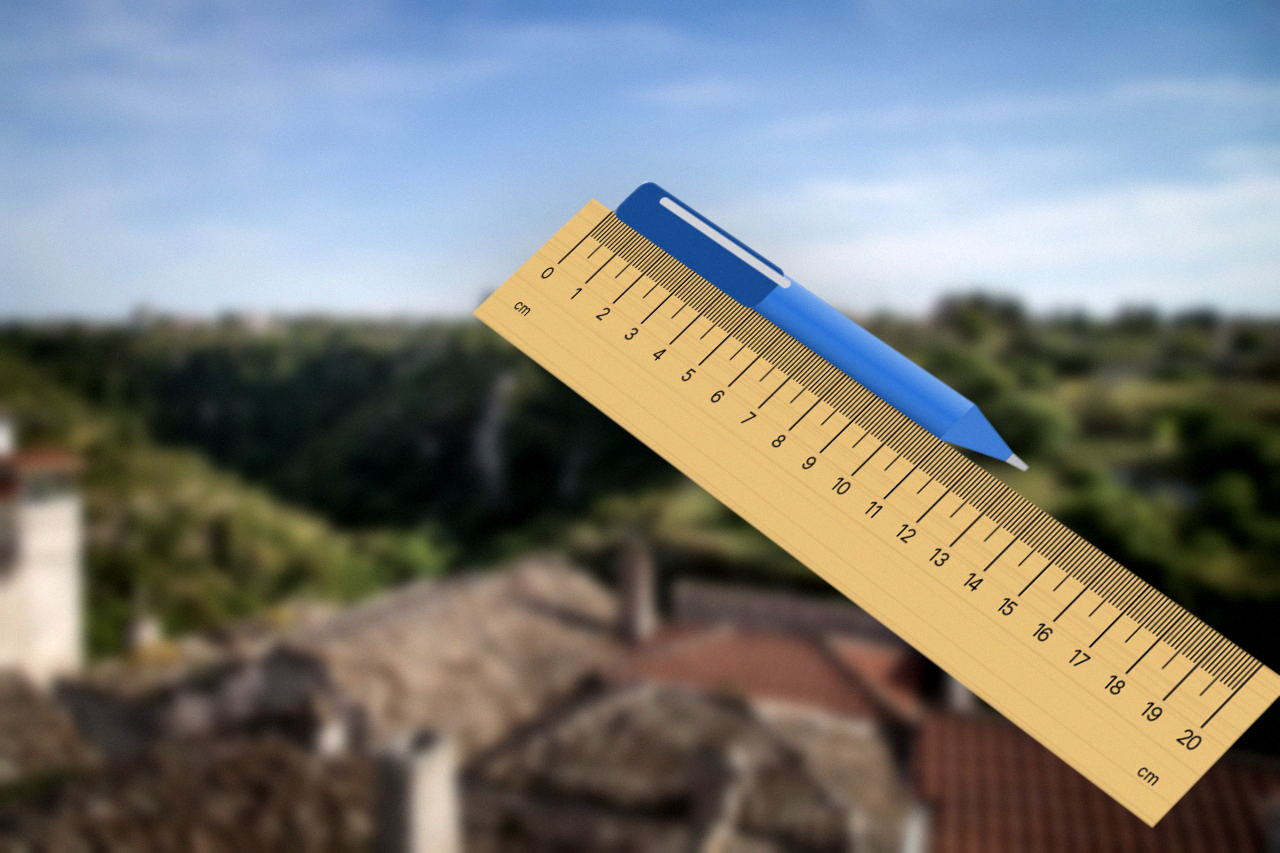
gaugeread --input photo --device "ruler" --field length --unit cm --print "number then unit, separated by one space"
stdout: 13 cm
